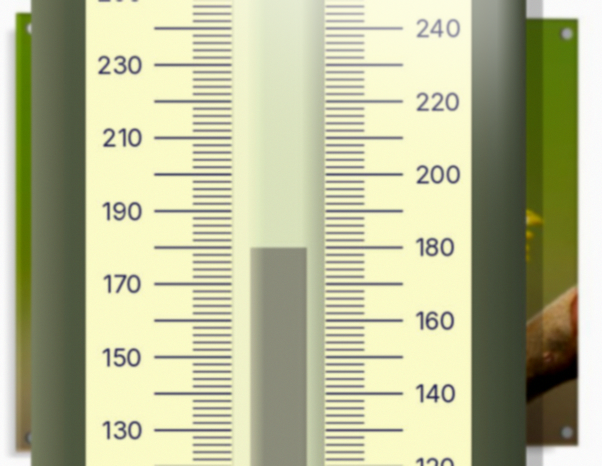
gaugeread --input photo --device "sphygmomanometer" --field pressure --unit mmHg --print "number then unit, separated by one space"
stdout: 180 mmHg
